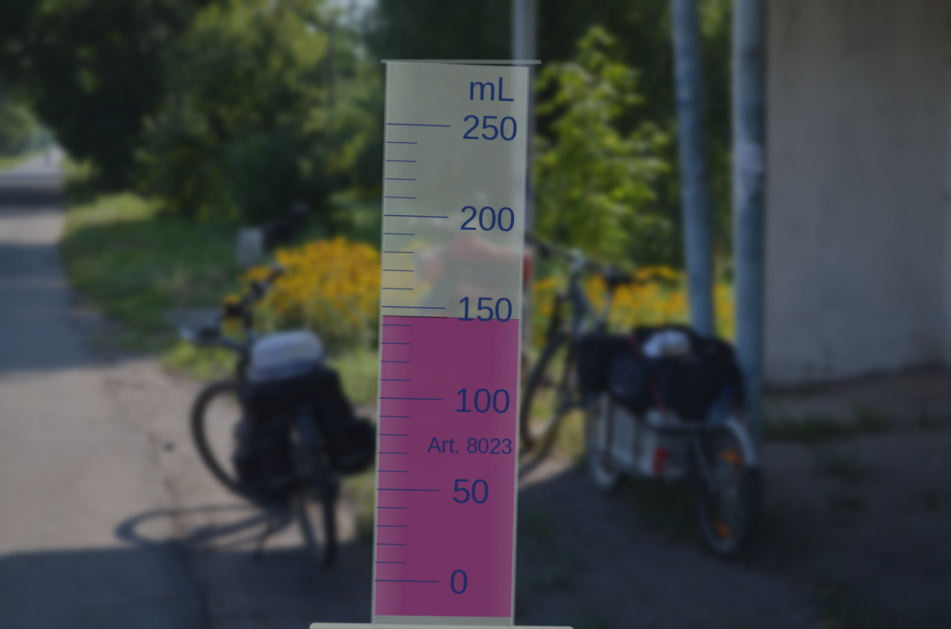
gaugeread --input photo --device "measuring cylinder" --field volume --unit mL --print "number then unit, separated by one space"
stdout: 145 mL
